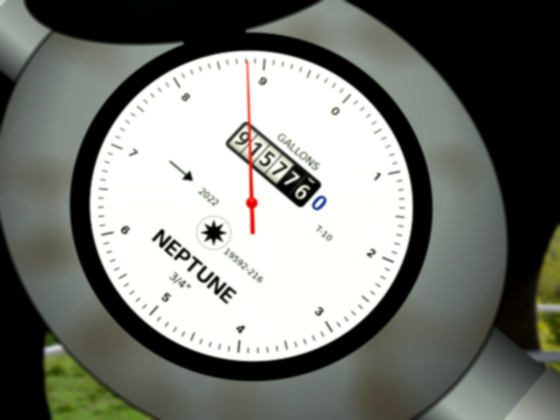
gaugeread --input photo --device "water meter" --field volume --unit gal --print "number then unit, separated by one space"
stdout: 9157758.8 gal
